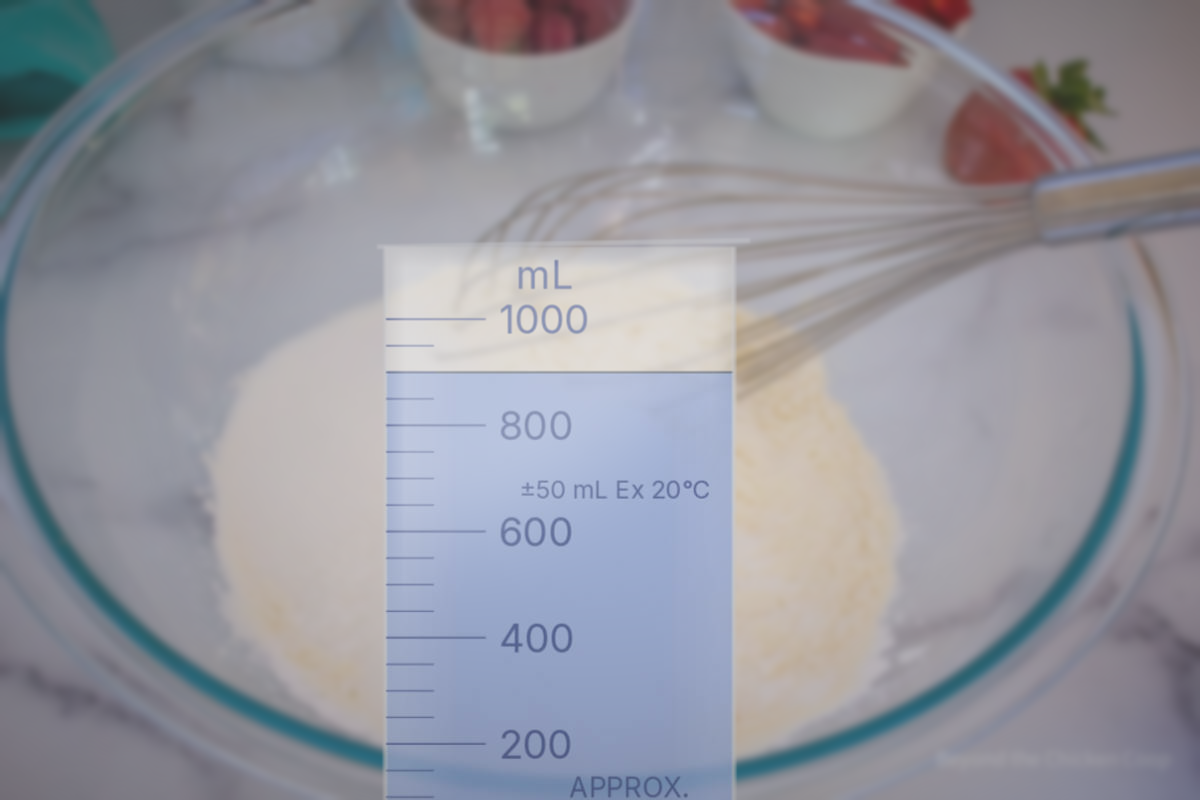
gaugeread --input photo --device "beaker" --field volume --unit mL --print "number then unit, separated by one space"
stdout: 900 mL
